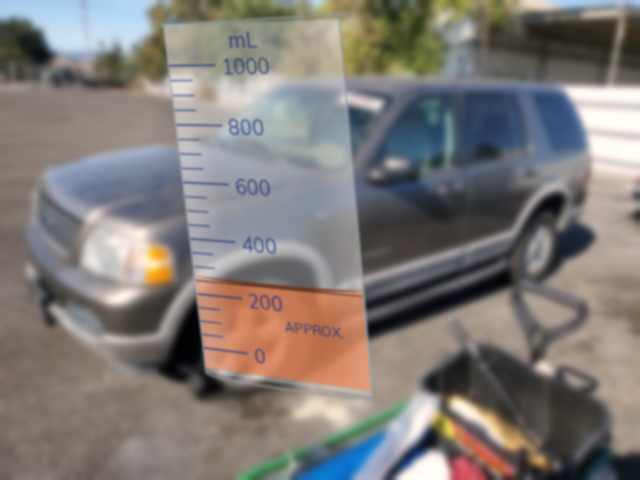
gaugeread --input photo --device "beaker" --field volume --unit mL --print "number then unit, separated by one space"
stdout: 250 mL
